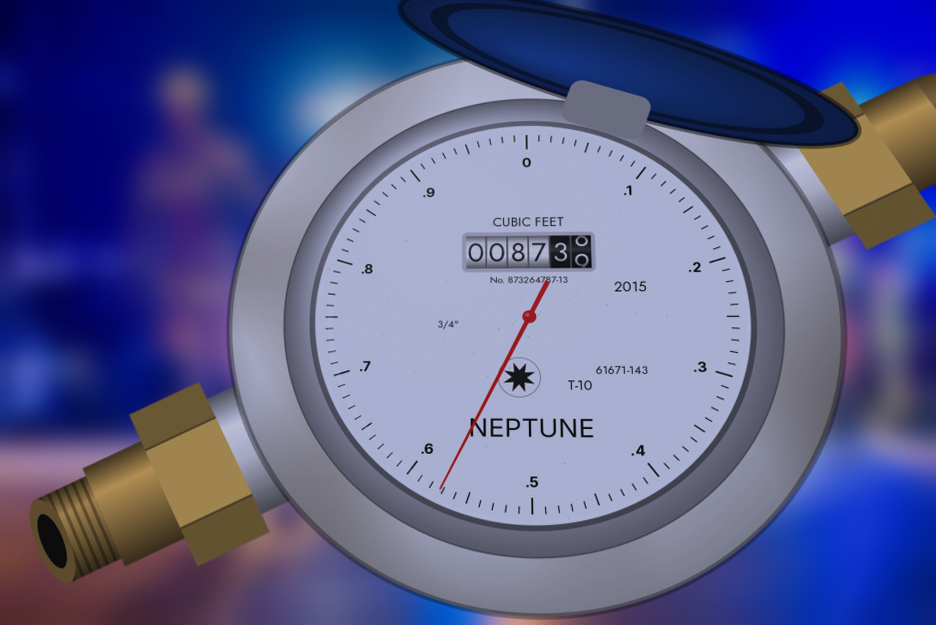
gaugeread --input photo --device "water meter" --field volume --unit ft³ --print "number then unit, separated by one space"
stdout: 8738.57 ft³
